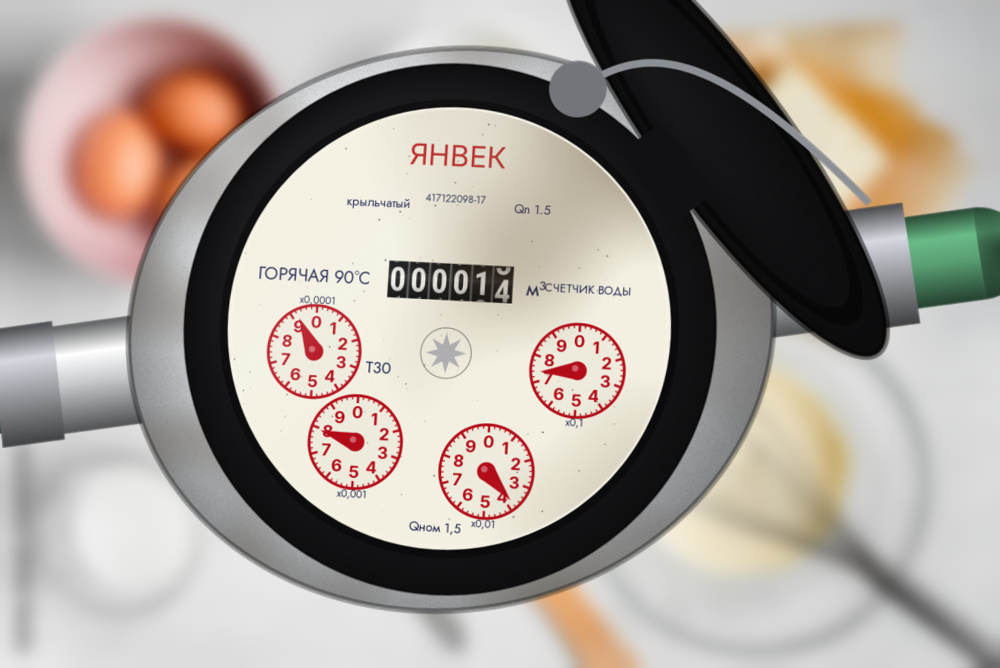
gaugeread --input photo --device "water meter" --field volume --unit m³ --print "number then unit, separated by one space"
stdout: 13.7379 m³
